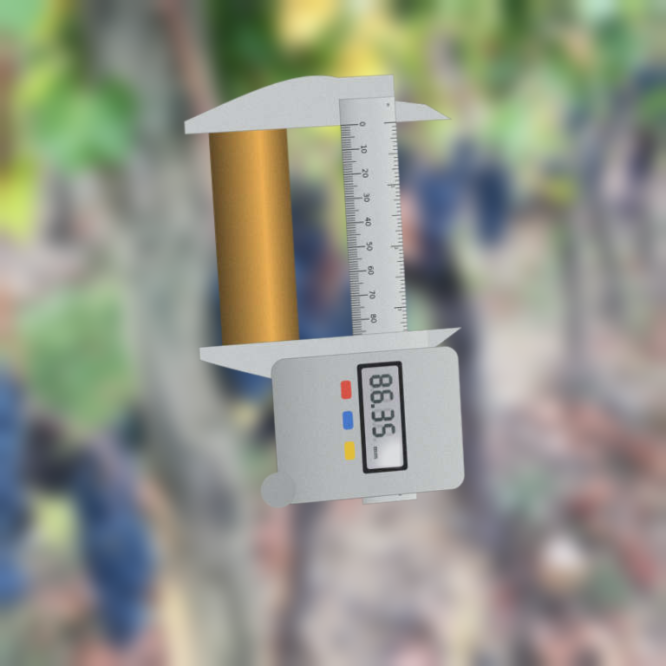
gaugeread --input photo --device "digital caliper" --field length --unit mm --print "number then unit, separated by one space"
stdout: 86.35 mm
